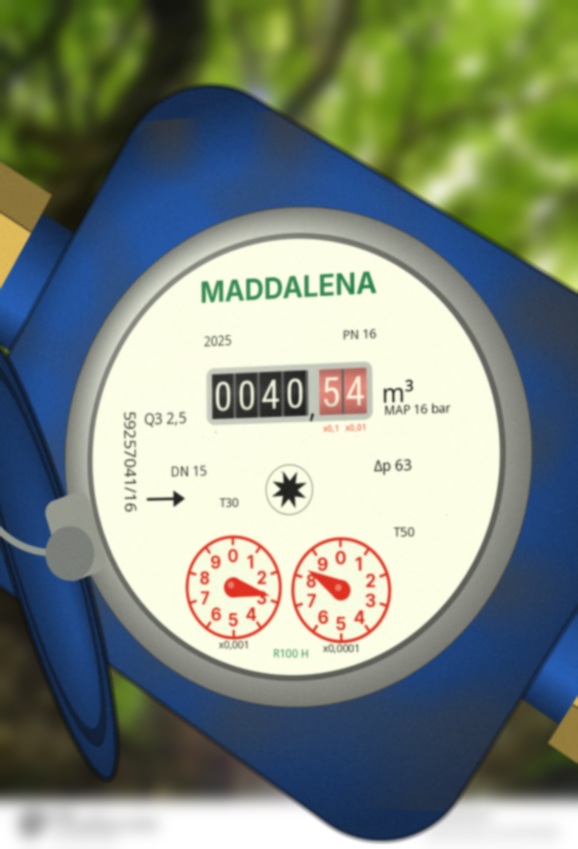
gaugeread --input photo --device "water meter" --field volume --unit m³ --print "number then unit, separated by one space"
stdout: 40.5428 m³
